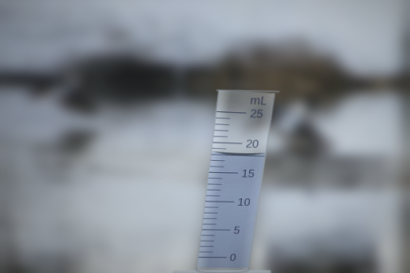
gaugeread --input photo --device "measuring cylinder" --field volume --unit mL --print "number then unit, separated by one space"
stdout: 18 mL
